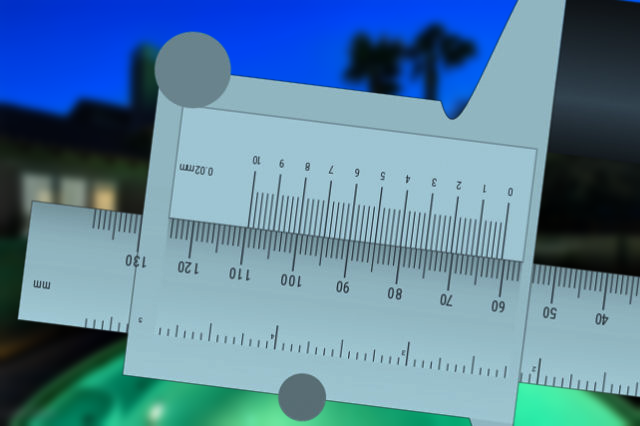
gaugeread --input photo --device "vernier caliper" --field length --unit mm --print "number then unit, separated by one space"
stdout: 60.5 mm
